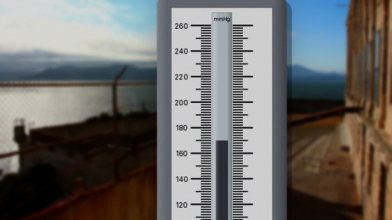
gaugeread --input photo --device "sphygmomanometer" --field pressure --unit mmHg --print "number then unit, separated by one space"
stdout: 170 mmHg
